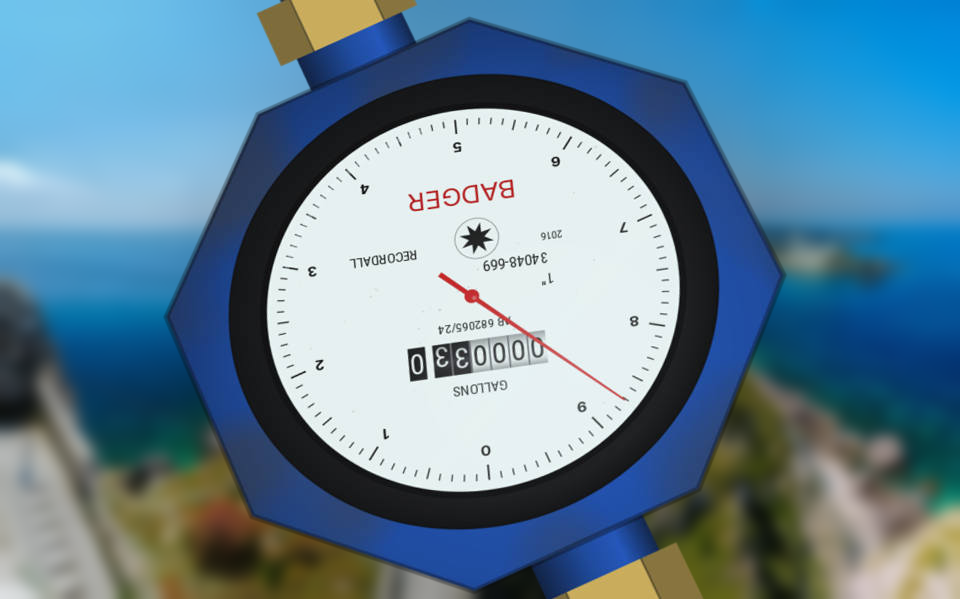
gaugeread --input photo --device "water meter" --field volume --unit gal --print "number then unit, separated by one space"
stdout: 328.7 gal
